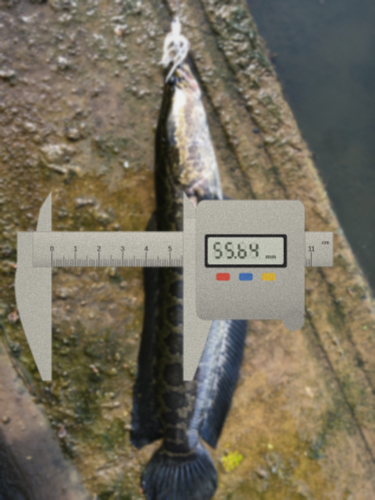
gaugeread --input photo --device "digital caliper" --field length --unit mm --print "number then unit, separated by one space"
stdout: 55.64 mm
